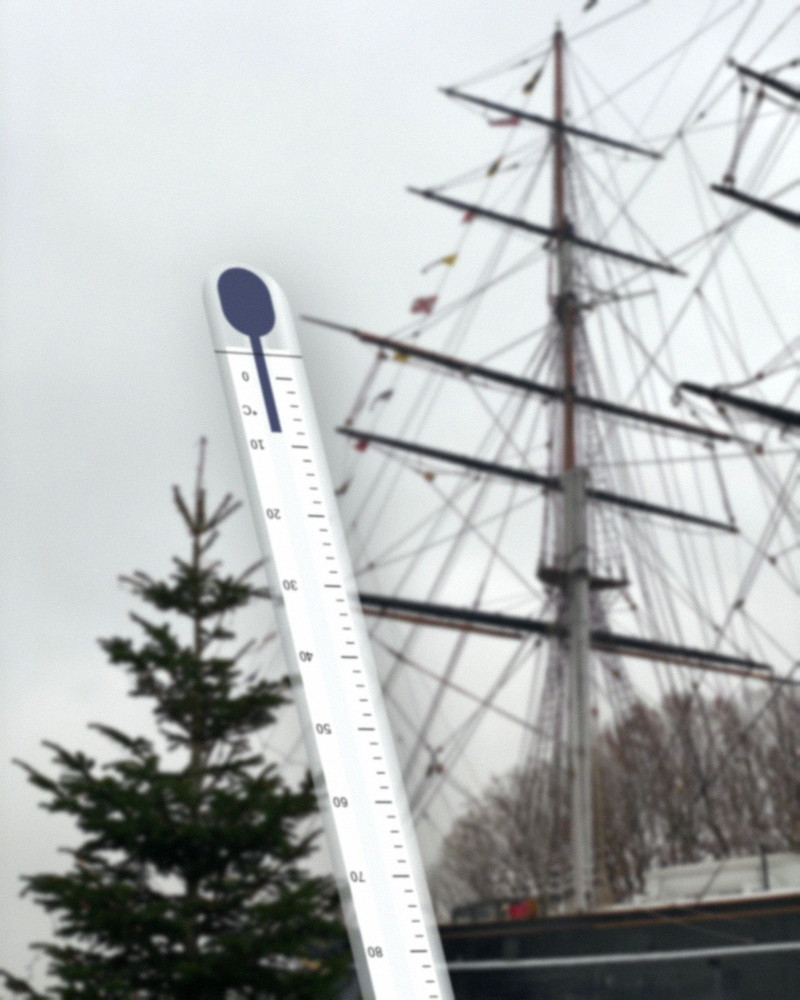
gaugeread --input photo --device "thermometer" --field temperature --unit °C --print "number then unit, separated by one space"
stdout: 8 °C
